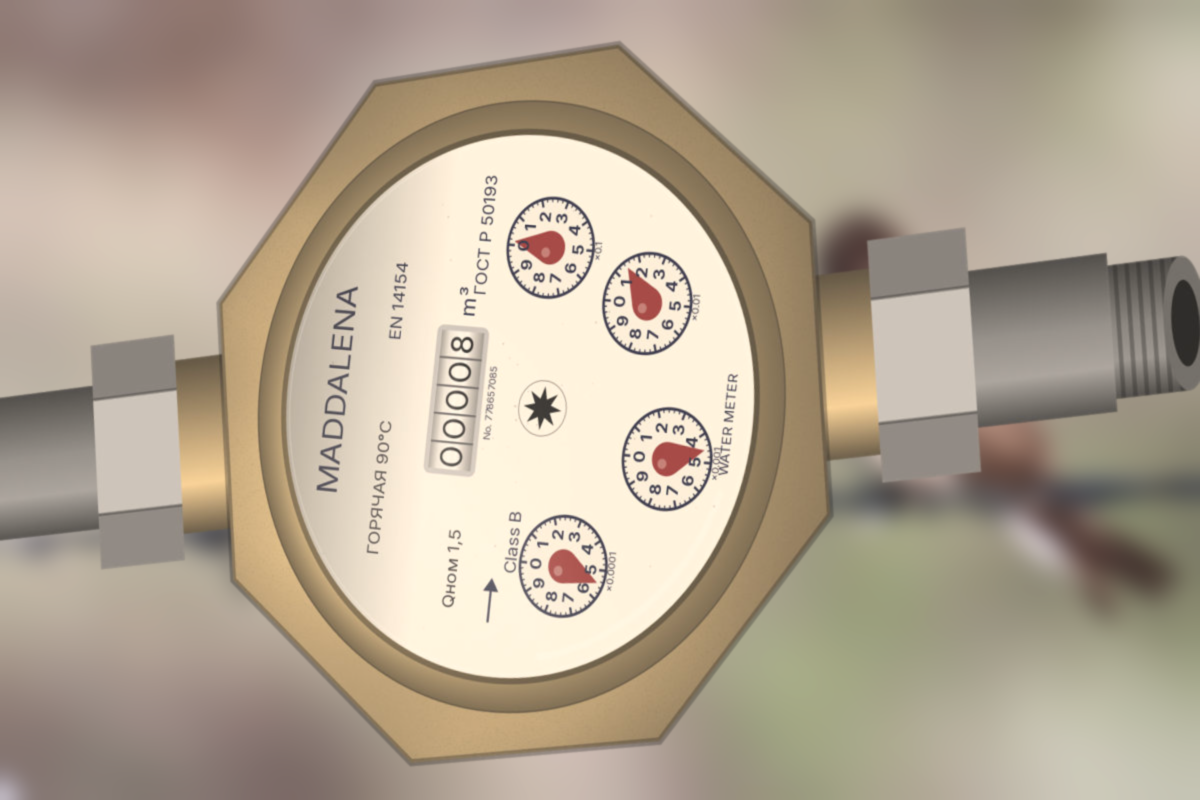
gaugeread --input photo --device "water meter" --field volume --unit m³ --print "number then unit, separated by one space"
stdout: 8.0145 m³
